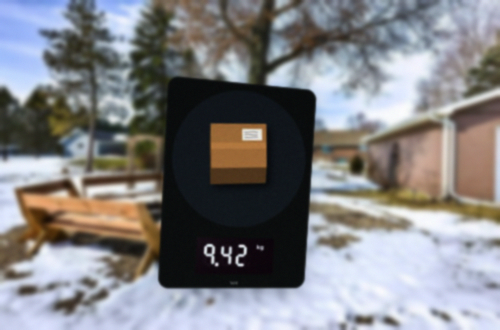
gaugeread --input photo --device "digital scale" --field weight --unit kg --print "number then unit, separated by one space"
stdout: 9.42 kg
